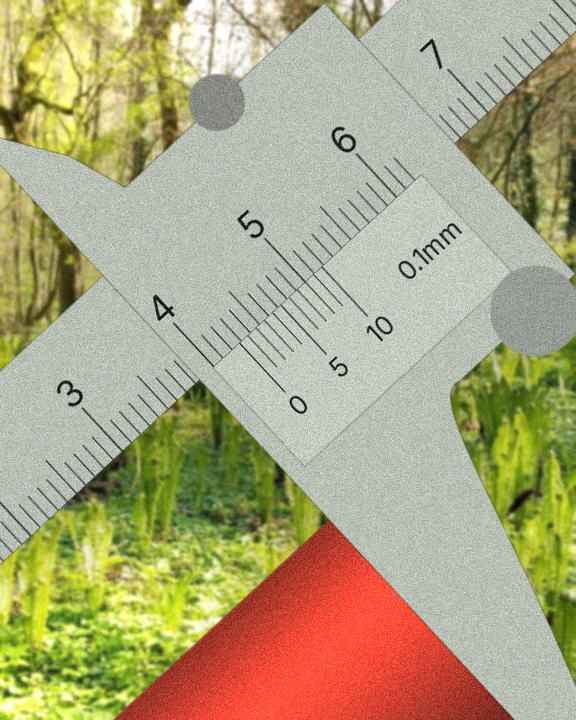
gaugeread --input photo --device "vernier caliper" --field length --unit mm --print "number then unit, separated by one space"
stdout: 42.8 mm
